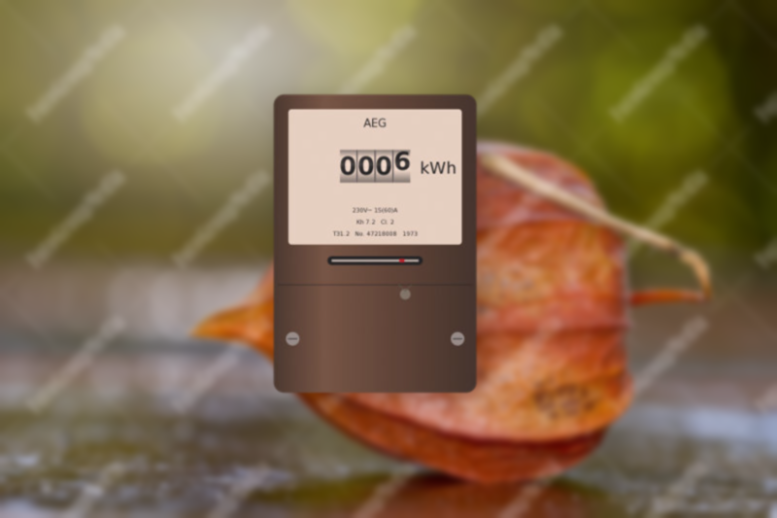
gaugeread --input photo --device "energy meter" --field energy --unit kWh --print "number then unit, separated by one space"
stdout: 6 kWh
